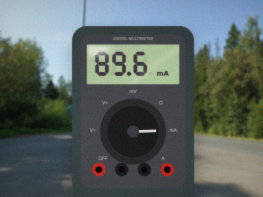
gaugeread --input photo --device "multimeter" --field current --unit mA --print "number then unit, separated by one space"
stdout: 89.6 mA
